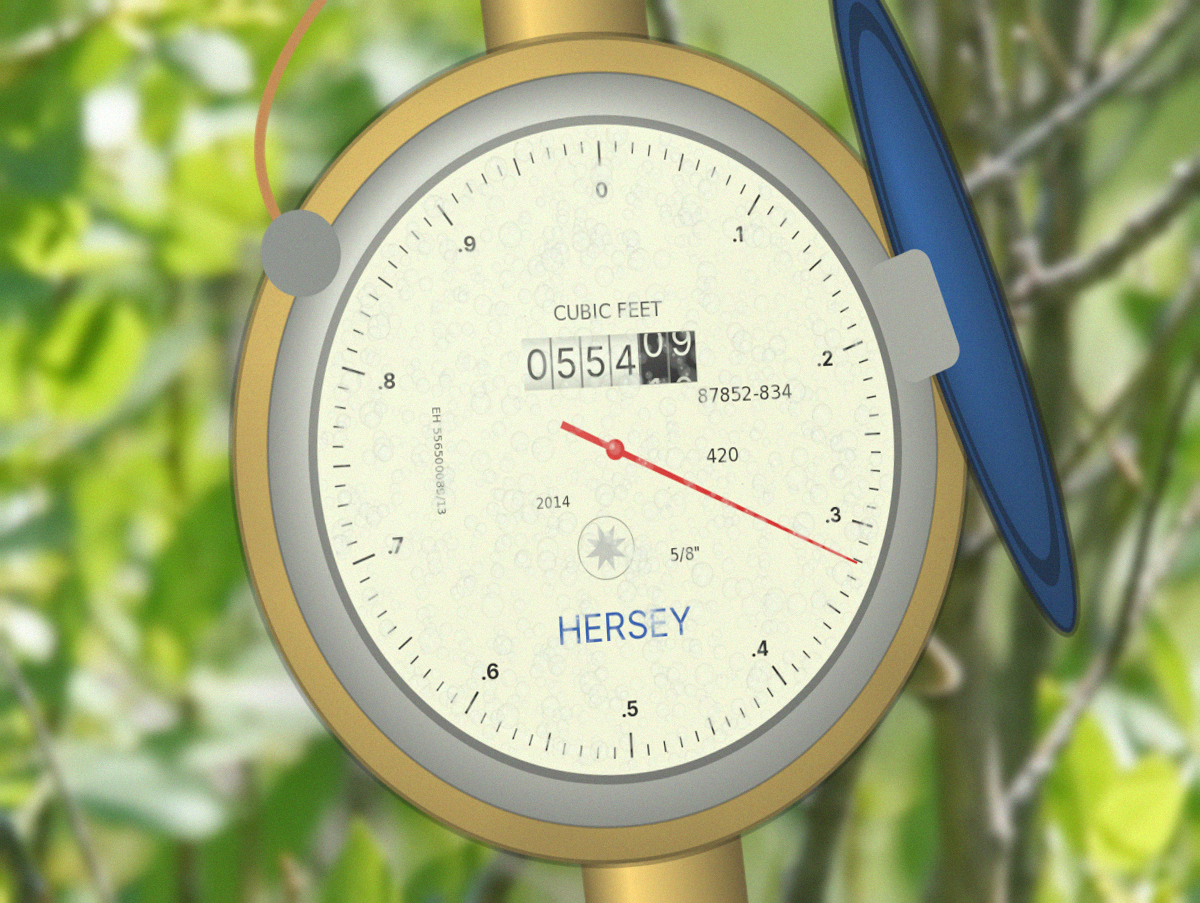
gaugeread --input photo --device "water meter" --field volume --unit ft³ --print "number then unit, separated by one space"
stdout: 55409.32 ft³
